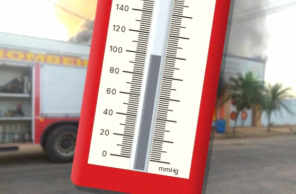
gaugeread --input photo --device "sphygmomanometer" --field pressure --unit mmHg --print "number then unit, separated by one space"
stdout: 100 mmHg
